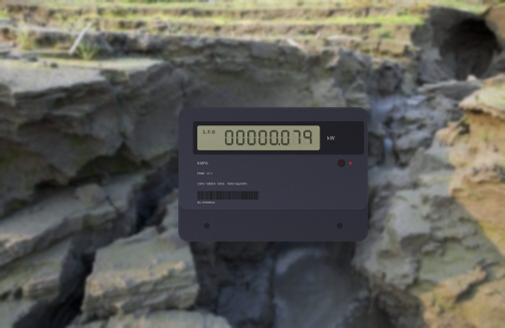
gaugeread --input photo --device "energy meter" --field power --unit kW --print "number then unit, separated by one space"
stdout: 0.079 kW
